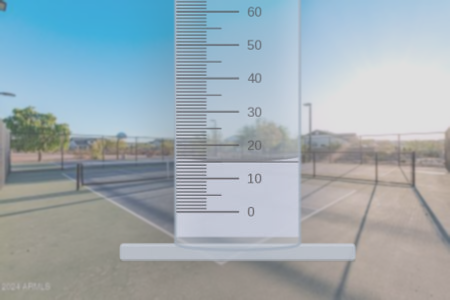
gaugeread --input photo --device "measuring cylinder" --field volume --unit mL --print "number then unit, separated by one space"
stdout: 15 mL
